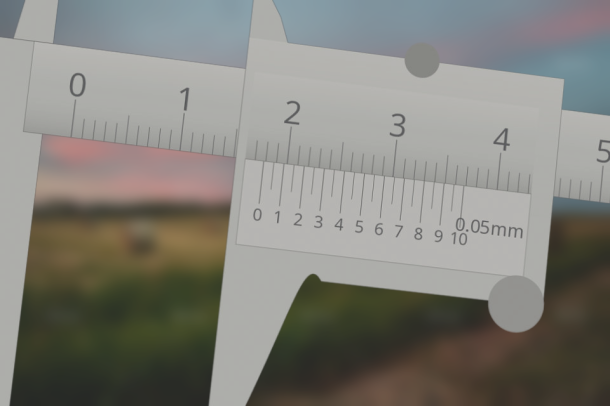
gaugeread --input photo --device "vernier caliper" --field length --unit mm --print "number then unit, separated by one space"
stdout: 17.8 mm
